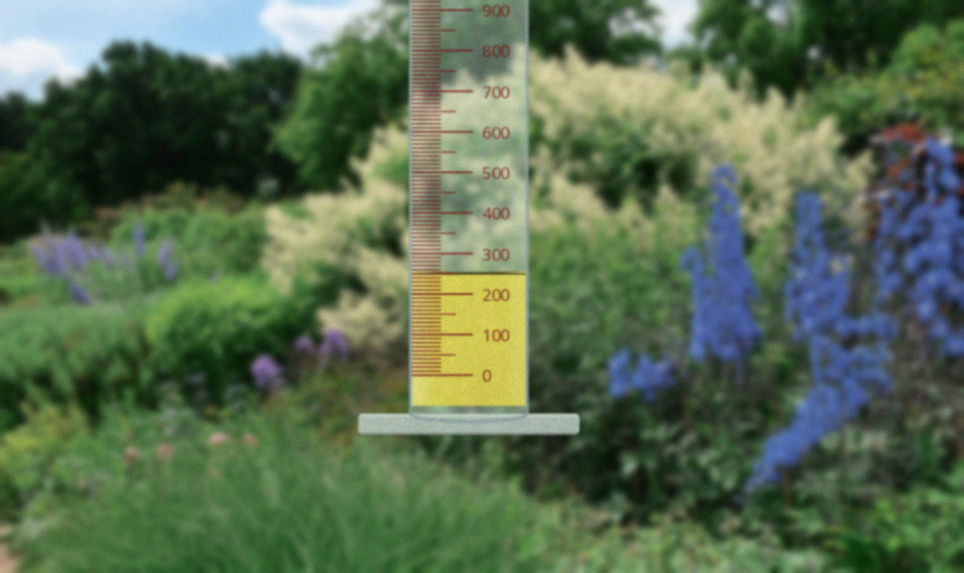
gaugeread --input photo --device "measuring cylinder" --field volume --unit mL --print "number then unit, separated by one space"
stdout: 250 mL
